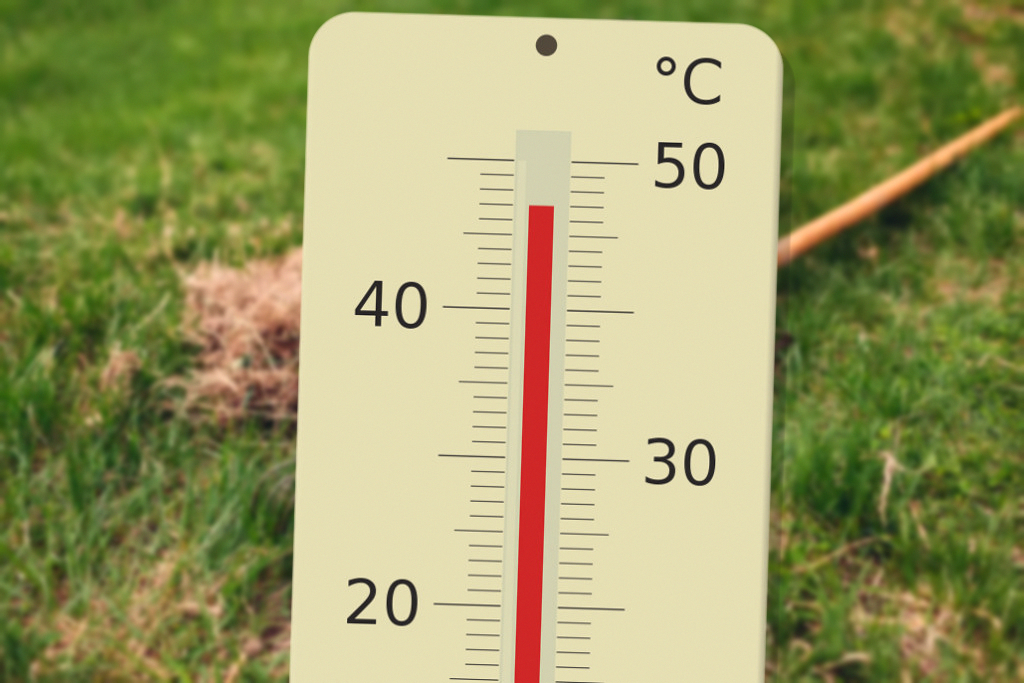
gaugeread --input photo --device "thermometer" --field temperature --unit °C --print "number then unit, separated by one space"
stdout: 47 °C
